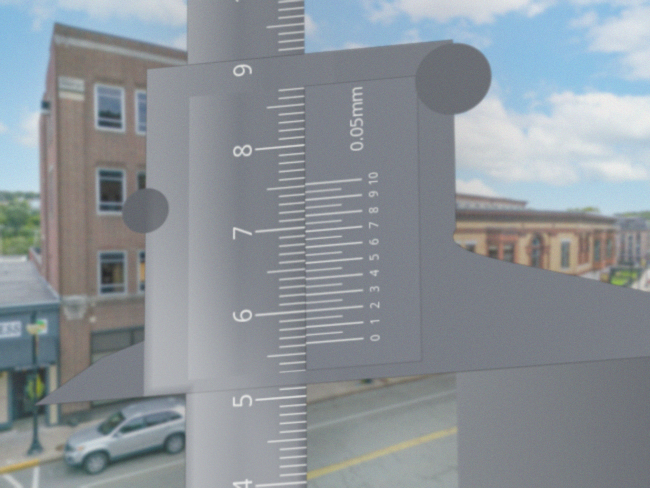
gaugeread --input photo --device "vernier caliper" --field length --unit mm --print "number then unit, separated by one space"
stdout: 56.2 mm
